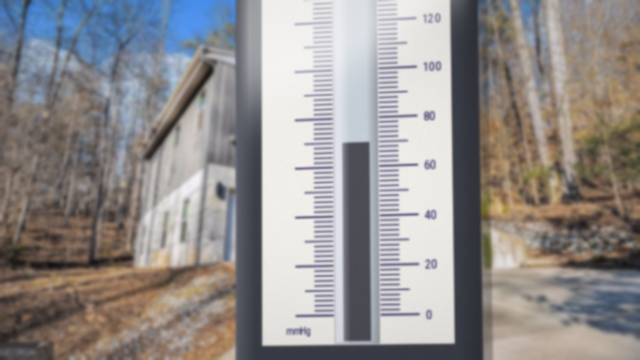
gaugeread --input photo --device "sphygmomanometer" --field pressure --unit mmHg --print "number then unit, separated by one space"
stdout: 70 mmHg
